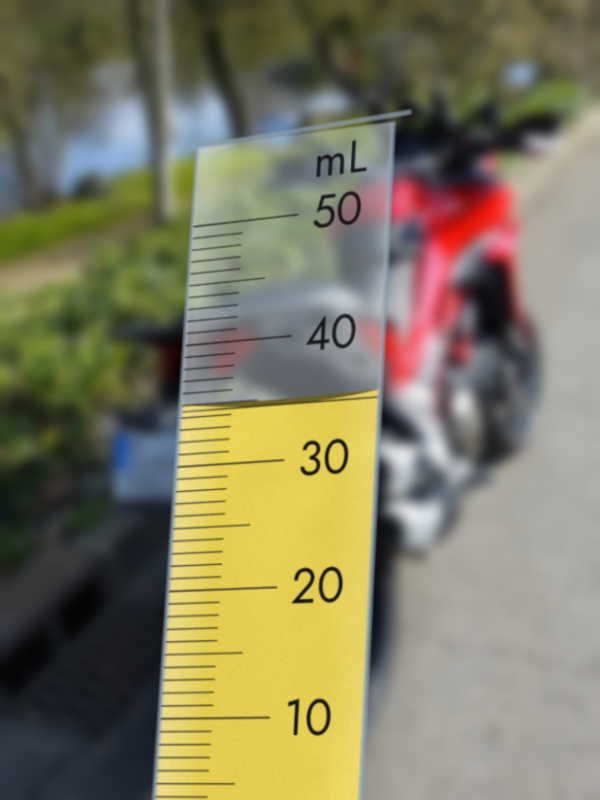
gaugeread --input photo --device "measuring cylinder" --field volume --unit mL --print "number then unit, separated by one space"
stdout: 34.5 mL
